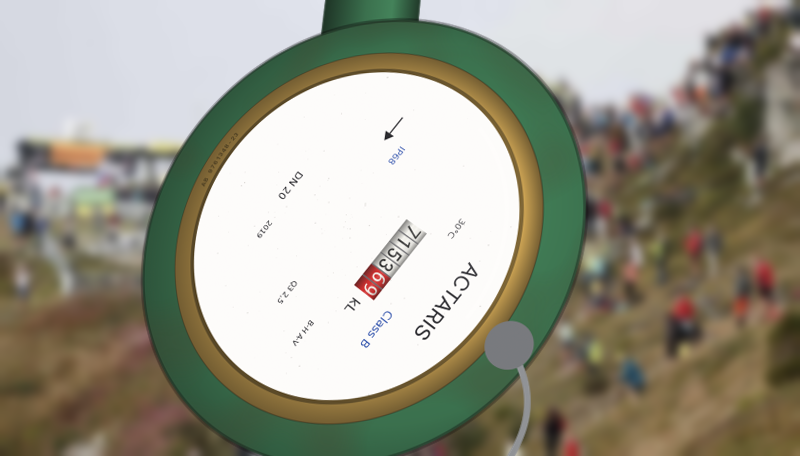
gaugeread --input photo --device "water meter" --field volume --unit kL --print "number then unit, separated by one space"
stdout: 7153.69 kL
